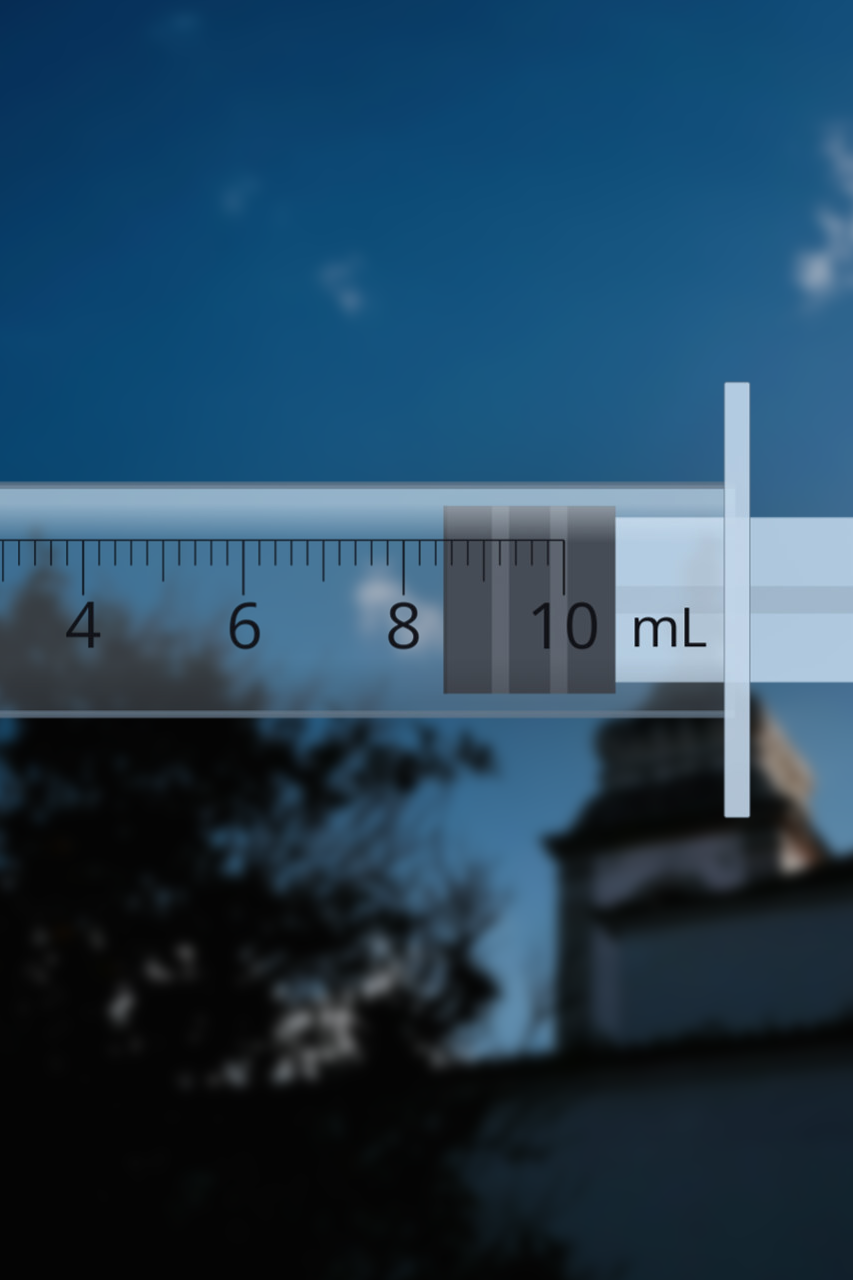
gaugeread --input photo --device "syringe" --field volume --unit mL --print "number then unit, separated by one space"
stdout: 8.5 mL
